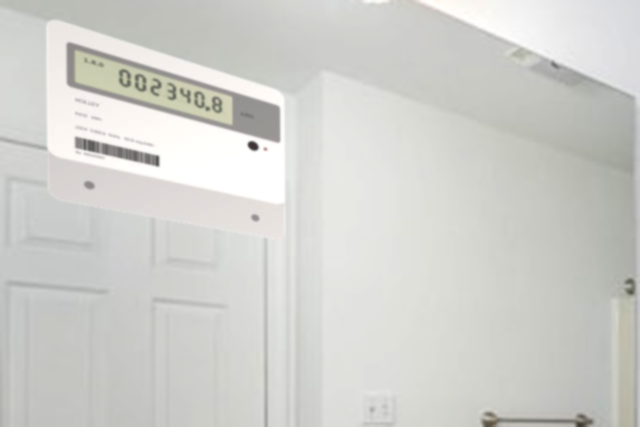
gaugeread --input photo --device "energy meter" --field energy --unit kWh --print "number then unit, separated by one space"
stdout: 2340.8 kWh
